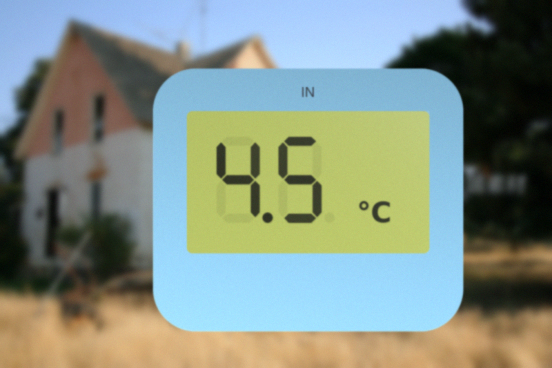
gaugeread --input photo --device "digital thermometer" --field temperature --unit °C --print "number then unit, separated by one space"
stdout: 4.5 °C
